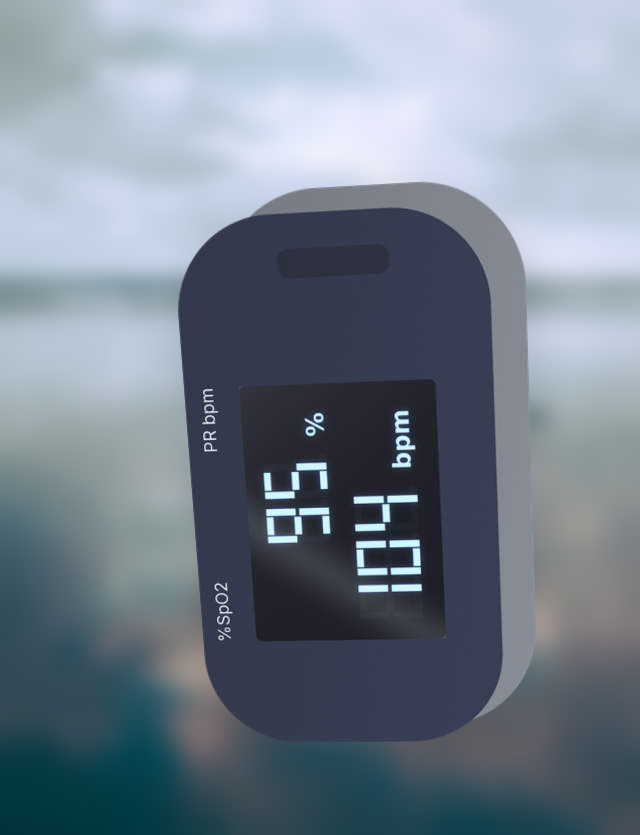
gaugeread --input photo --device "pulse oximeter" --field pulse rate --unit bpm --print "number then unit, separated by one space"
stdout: 104 bpm
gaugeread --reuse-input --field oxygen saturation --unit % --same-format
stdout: 95 %
